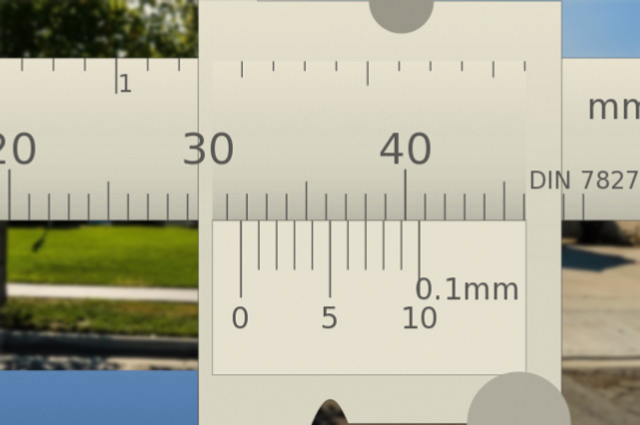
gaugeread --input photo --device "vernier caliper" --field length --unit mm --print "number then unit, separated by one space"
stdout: 31.7 mm
